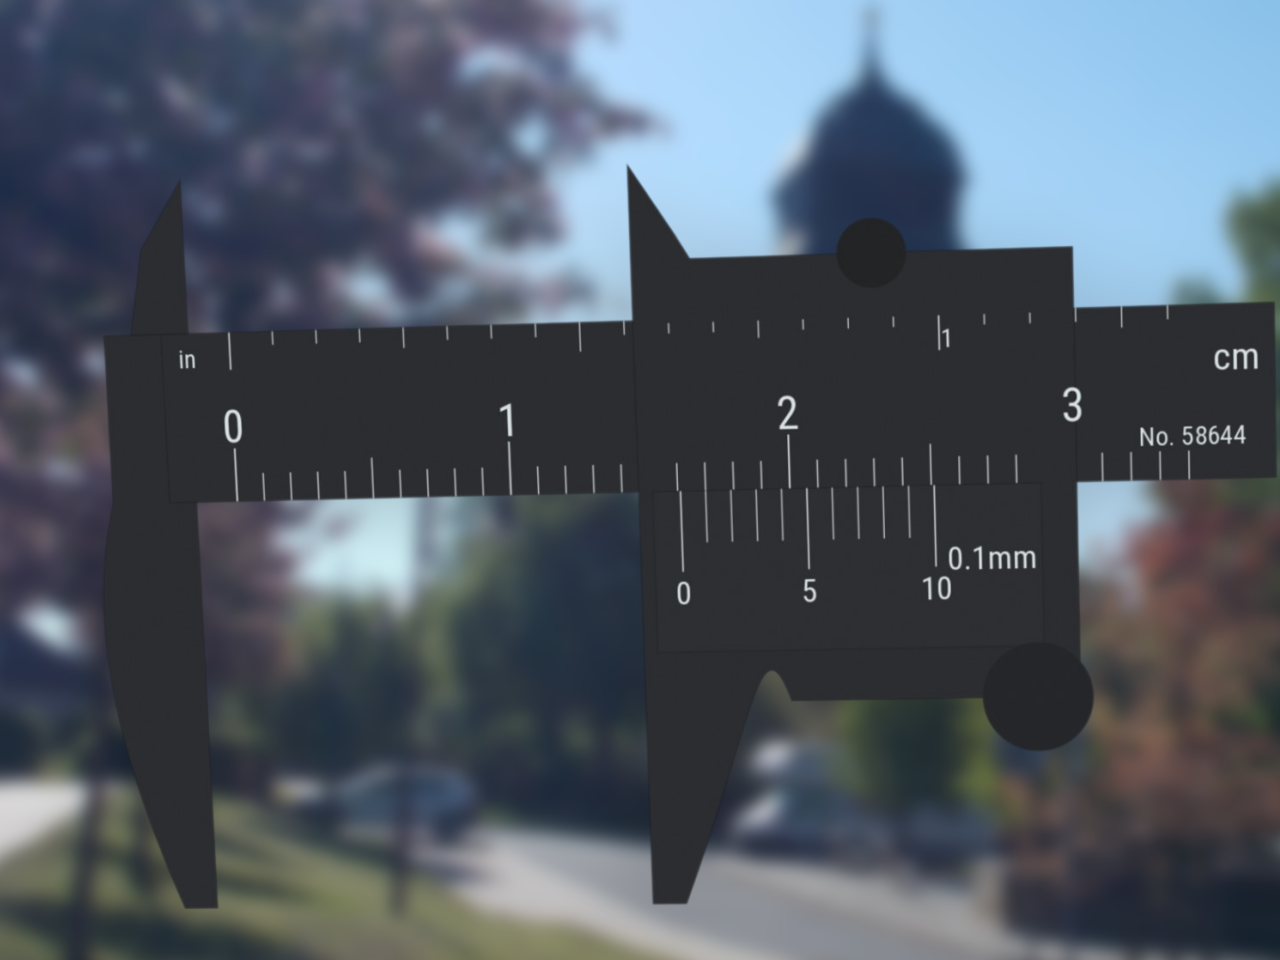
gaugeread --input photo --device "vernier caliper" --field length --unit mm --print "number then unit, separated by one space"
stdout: 16.1 mm
